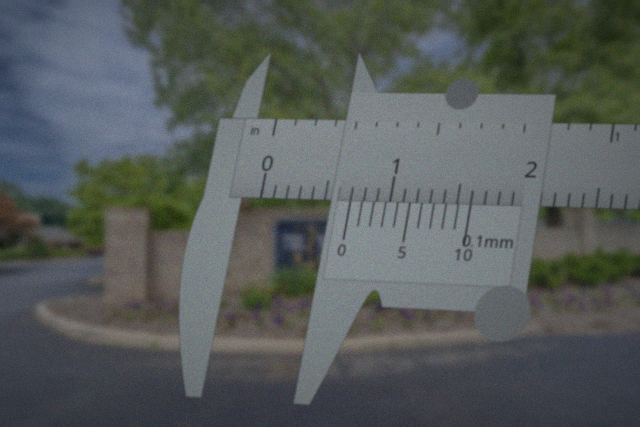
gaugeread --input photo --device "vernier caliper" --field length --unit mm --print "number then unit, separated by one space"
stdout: 7.0 mm
